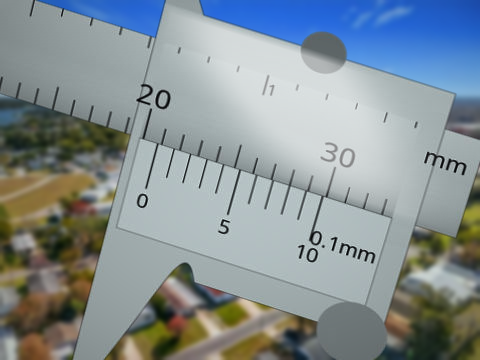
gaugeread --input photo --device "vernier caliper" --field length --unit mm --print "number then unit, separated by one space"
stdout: 20.8 mm
